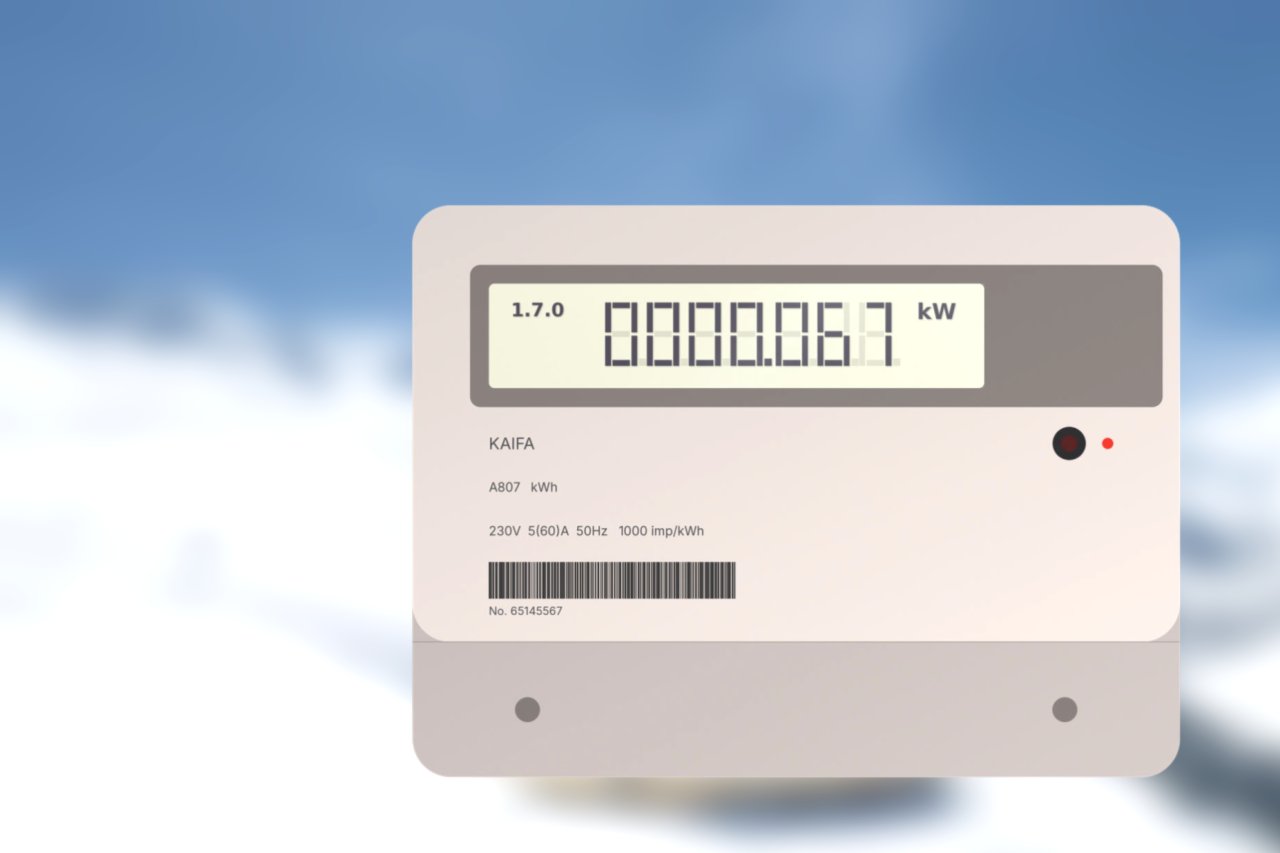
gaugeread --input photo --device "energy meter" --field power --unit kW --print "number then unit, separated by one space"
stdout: 0.067 kW
